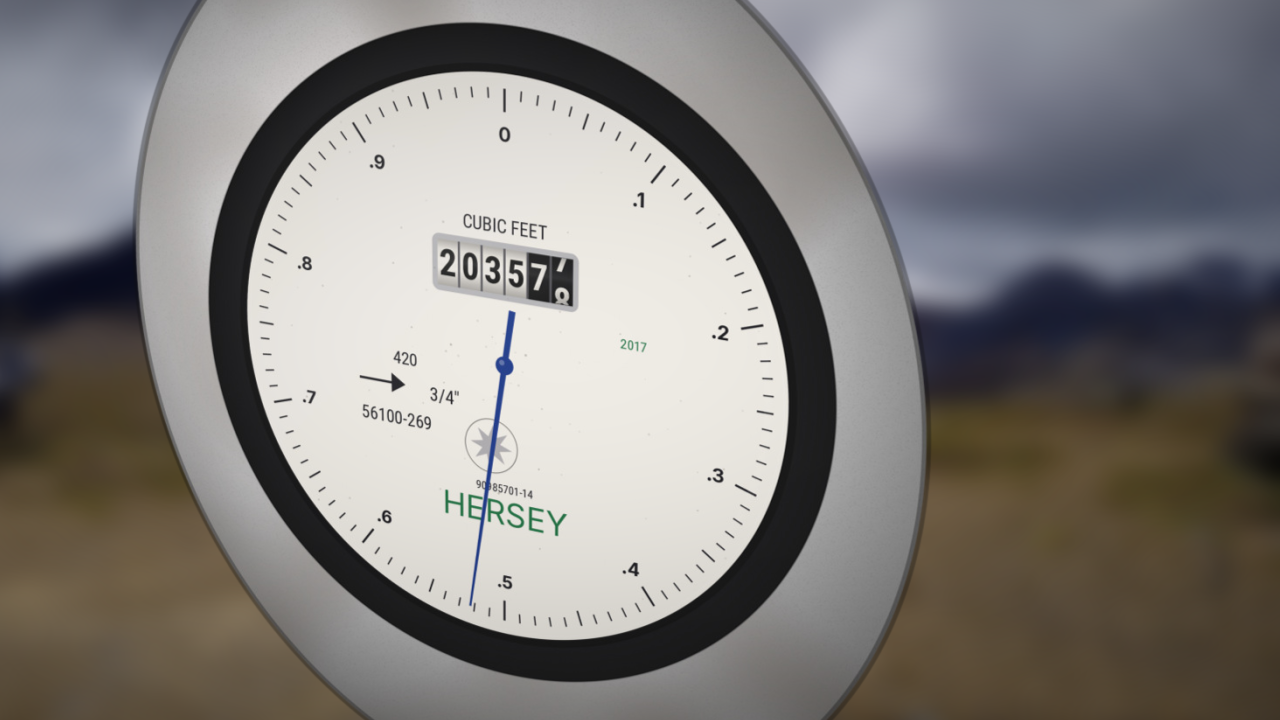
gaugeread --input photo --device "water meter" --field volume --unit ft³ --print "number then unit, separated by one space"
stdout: 203577.52 ft³
